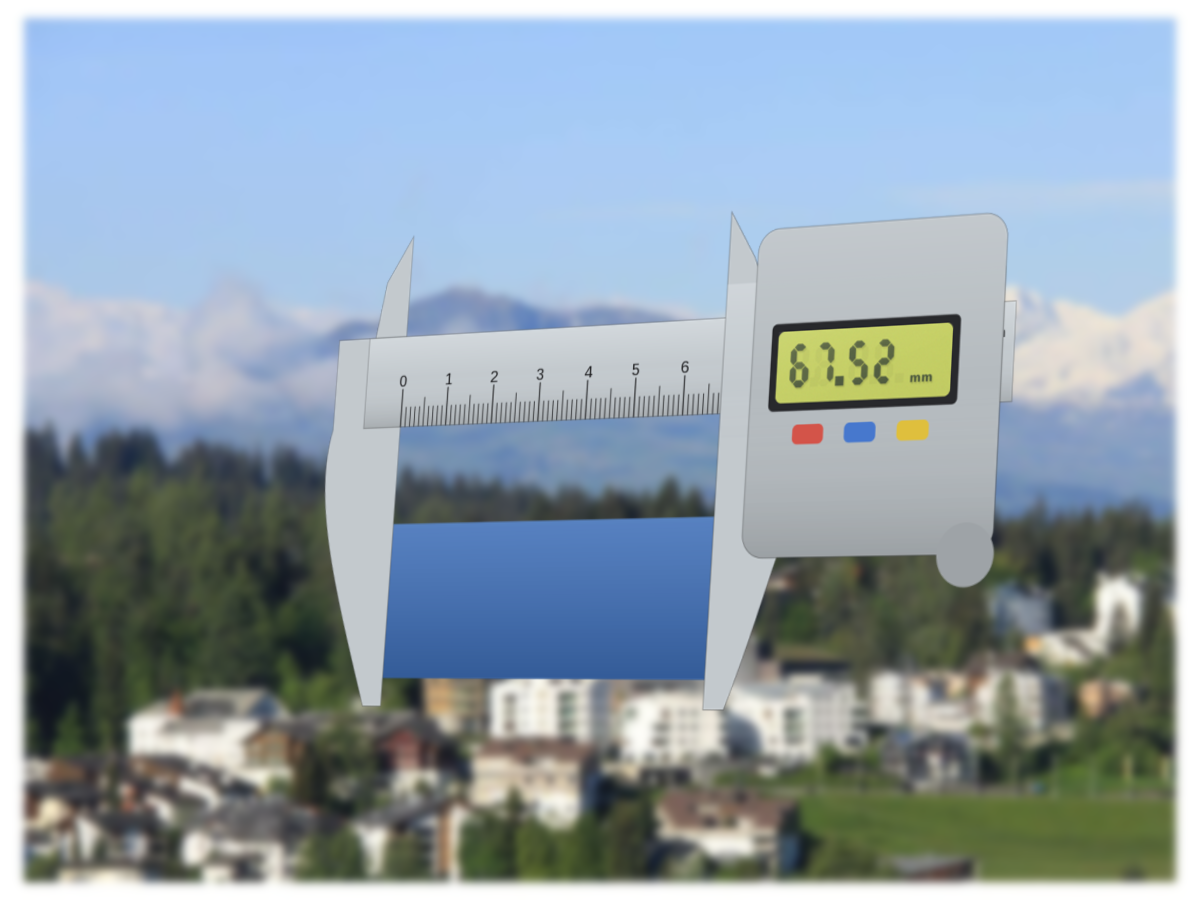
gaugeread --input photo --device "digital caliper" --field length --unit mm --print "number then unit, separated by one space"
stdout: 67.52 mm
